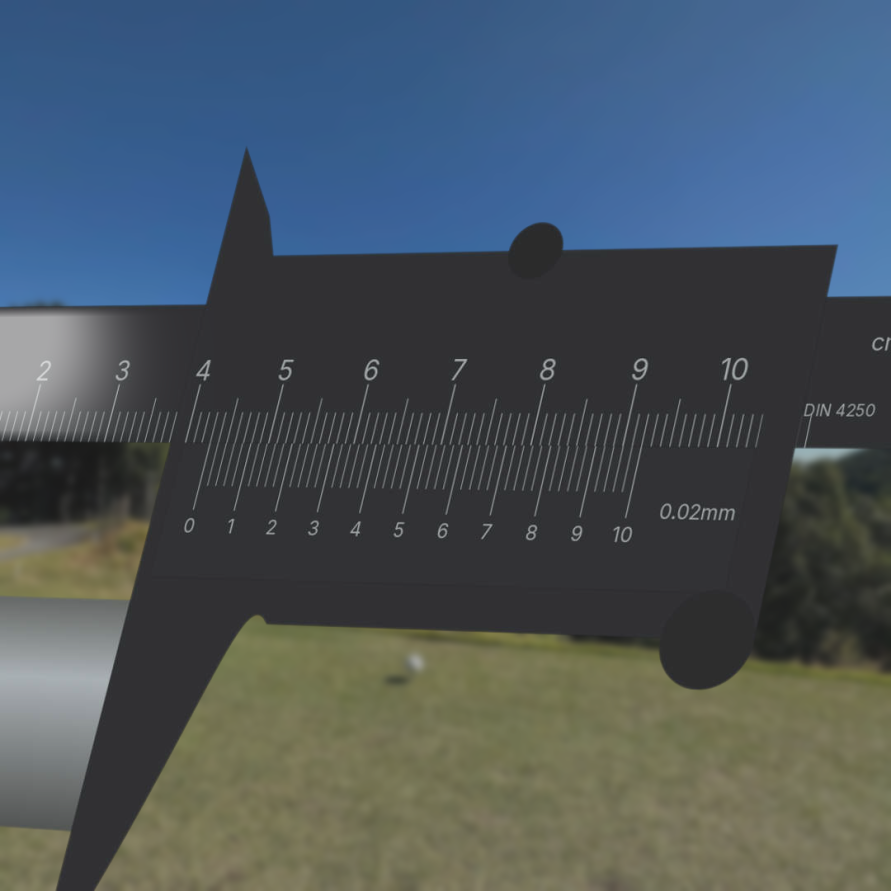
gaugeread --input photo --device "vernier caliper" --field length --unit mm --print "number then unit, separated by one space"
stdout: 43.0 mm
